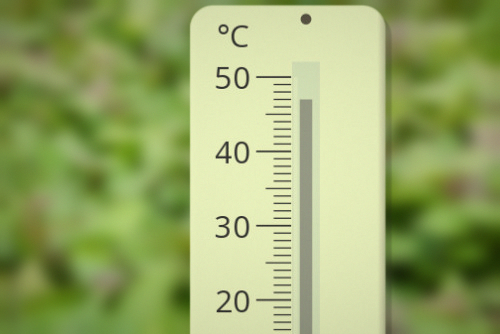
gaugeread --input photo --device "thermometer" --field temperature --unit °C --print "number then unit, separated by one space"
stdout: 47 °C
